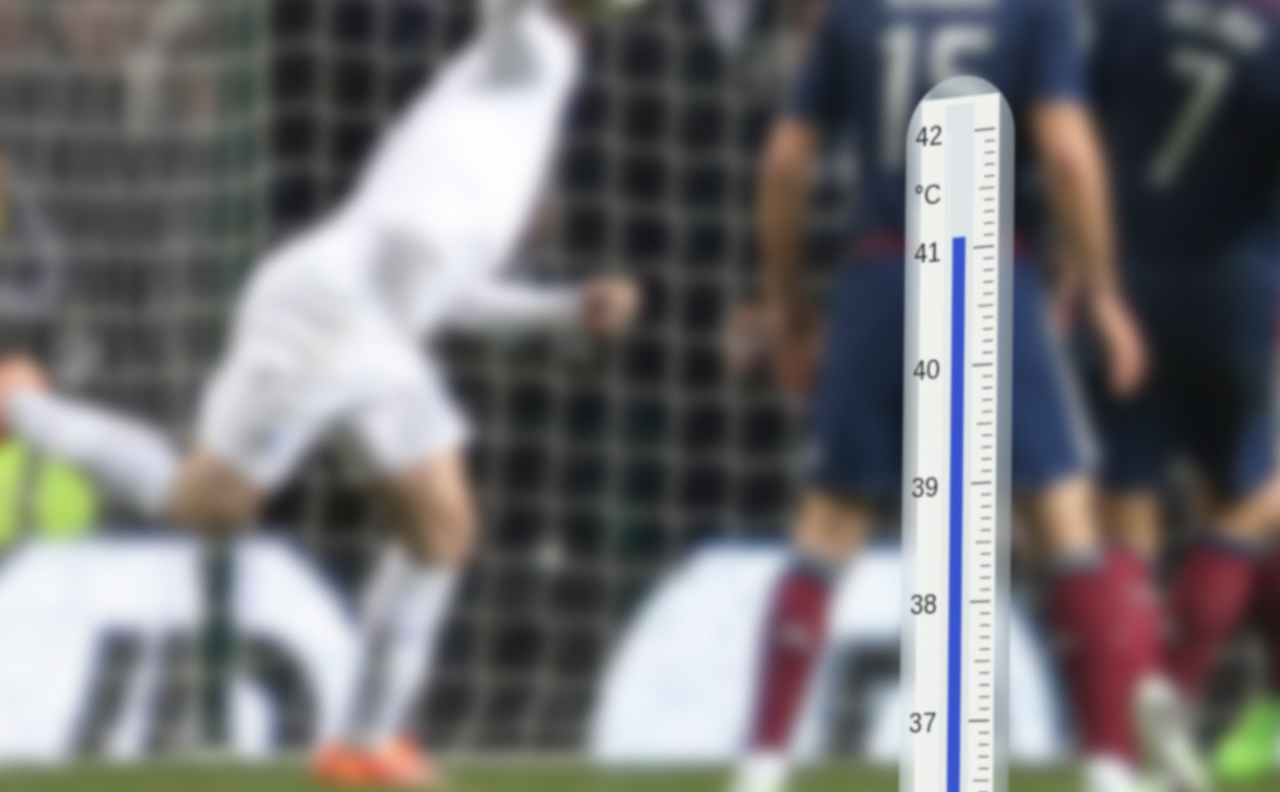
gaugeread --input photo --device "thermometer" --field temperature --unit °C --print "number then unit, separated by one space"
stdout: 41.1 °C
